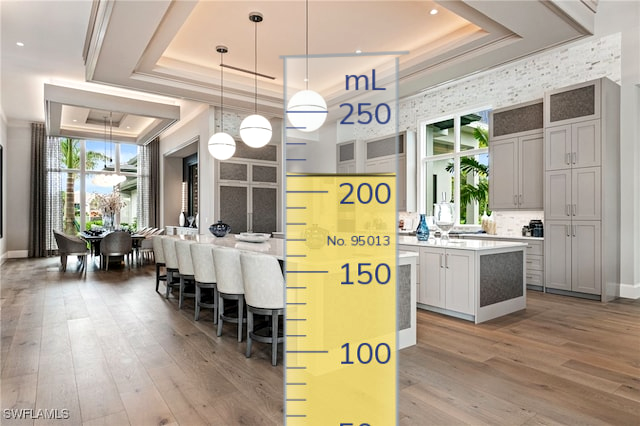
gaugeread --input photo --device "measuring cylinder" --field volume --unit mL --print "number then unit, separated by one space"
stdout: 210 mL
